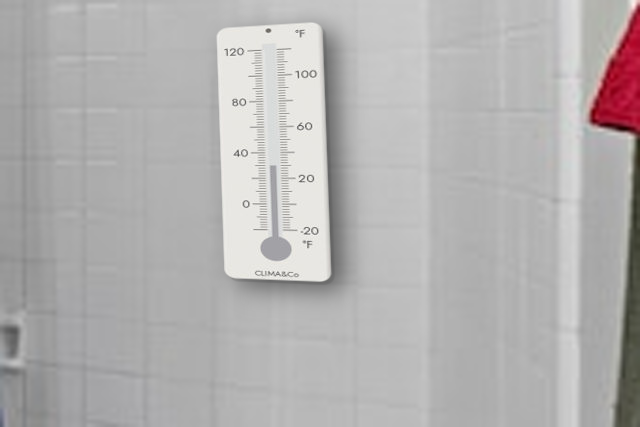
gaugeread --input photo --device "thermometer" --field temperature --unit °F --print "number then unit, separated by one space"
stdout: 30 °F
